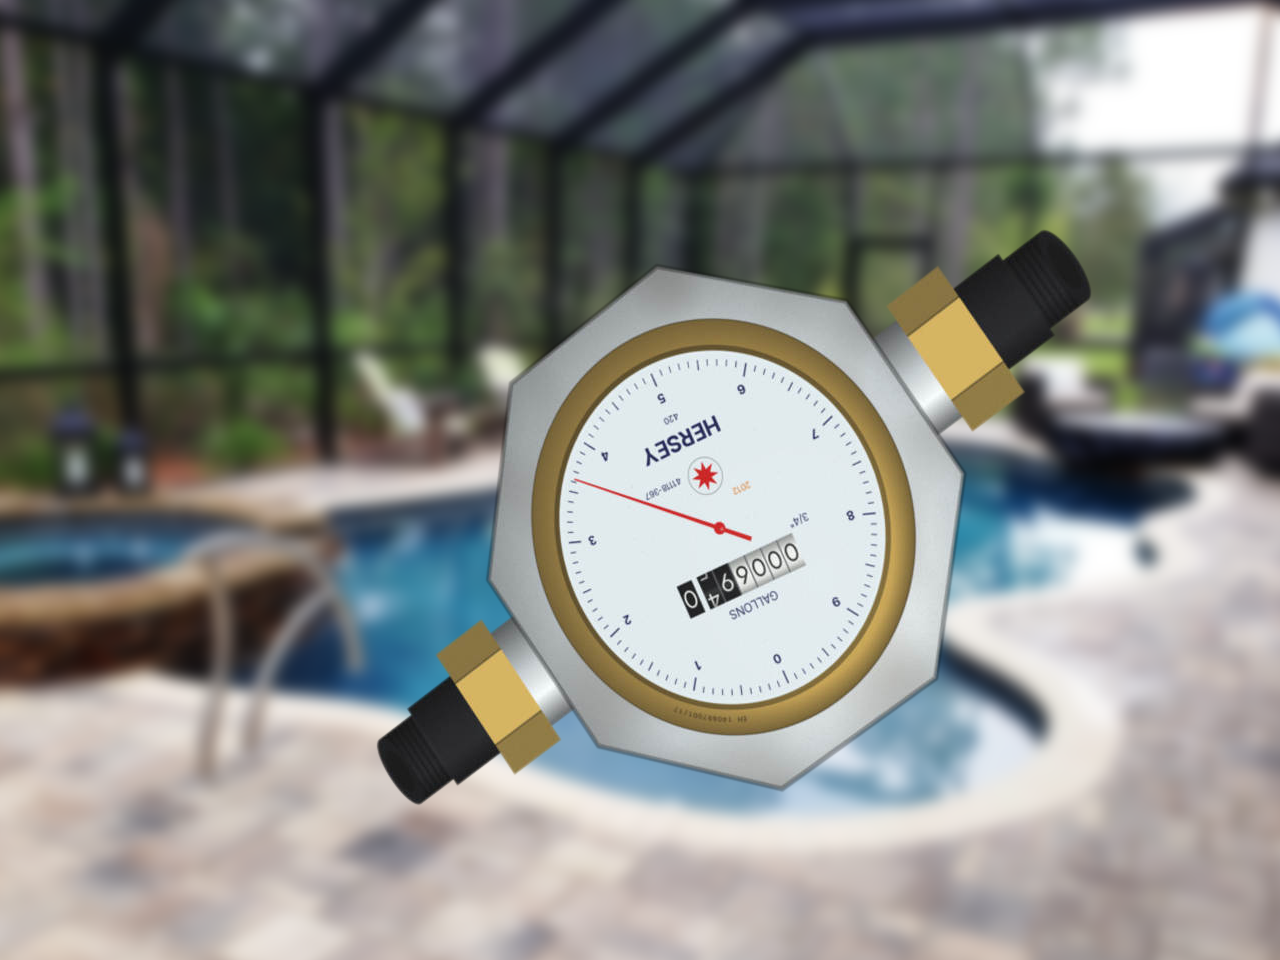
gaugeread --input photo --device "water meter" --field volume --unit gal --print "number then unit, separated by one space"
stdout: 6943.6 gal
